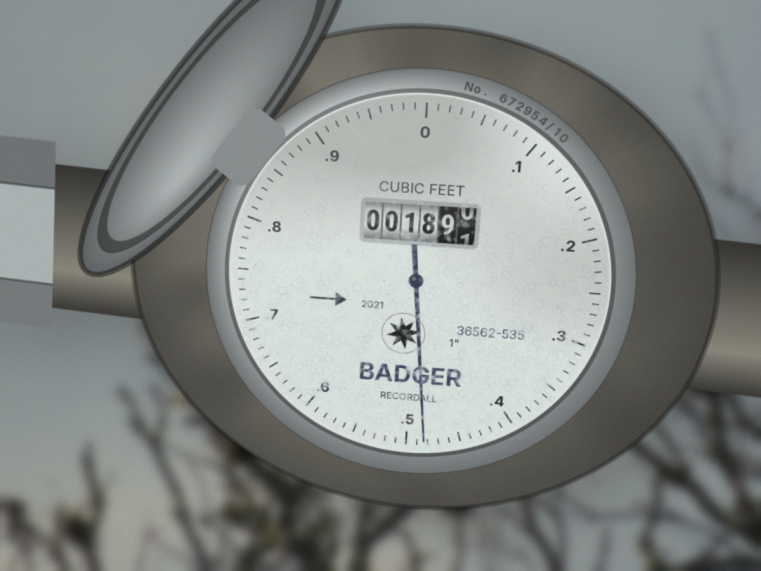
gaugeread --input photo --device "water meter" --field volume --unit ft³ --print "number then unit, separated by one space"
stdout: 1890.48 ft³
